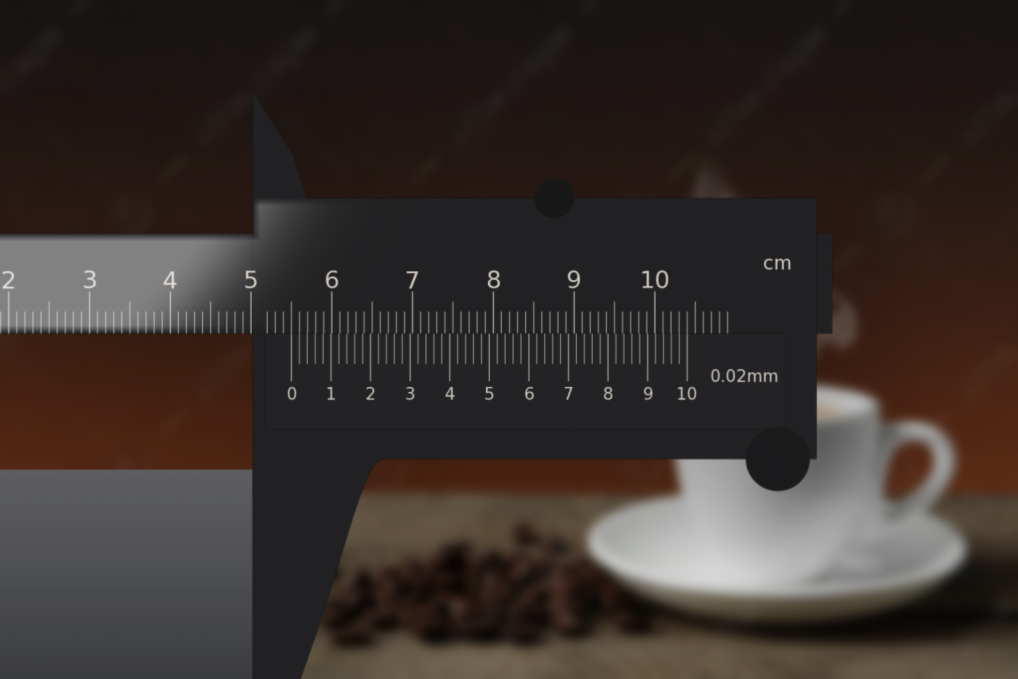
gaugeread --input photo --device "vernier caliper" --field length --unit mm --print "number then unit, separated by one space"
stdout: 55.0 mm
